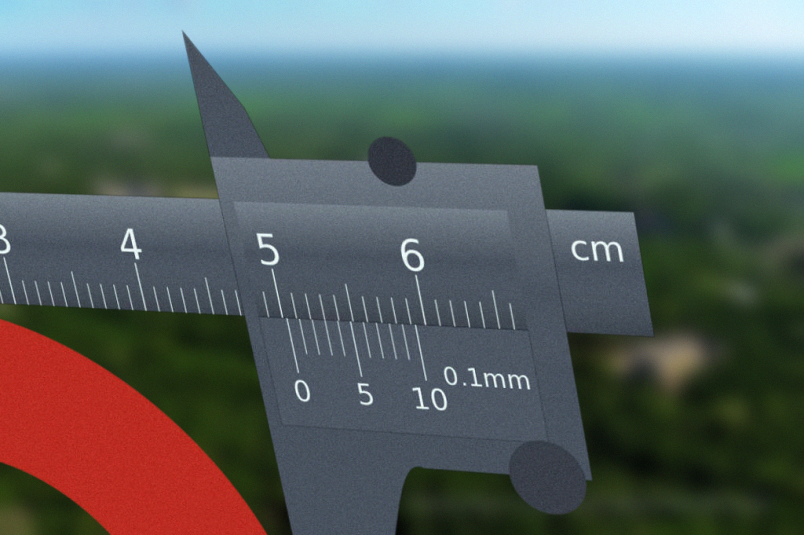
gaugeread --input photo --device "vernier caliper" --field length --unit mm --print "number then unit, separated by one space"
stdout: 50.3 mm
